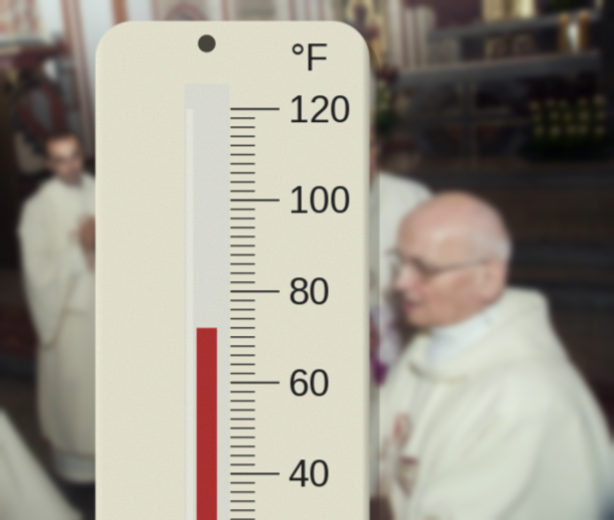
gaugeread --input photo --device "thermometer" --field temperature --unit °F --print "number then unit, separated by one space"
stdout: 72 °F
